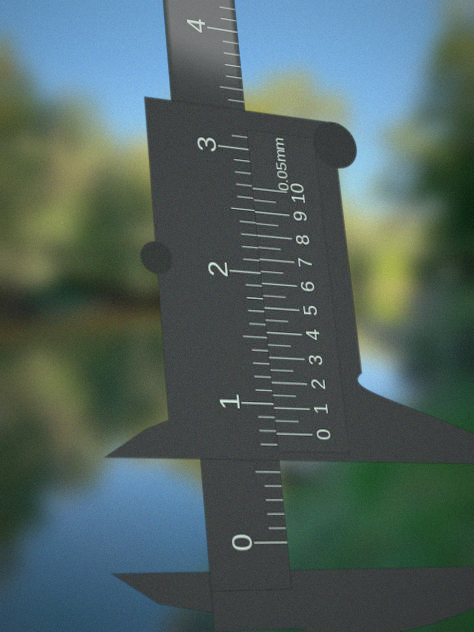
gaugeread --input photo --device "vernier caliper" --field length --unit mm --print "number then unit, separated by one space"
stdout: 7.8 mm
